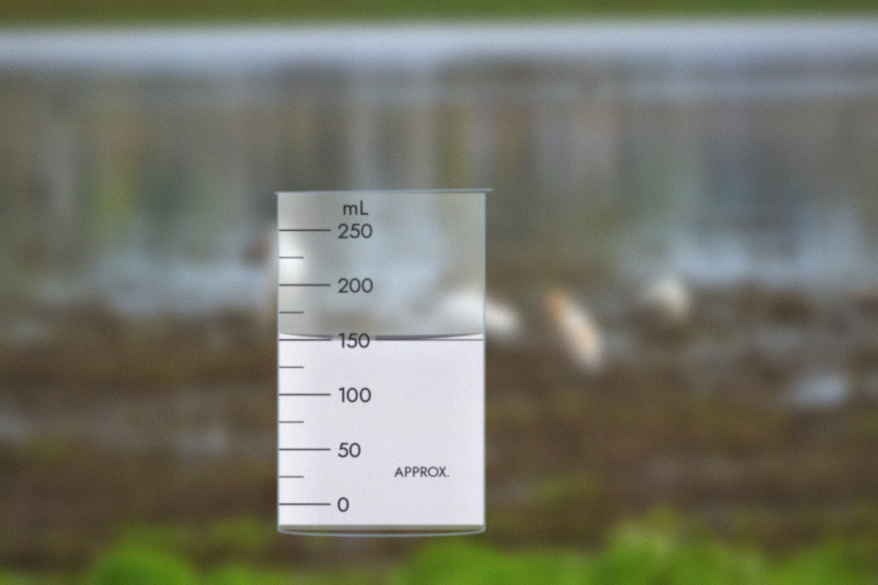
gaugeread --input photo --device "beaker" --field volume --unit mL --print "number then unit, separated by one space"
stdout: 150 mL
